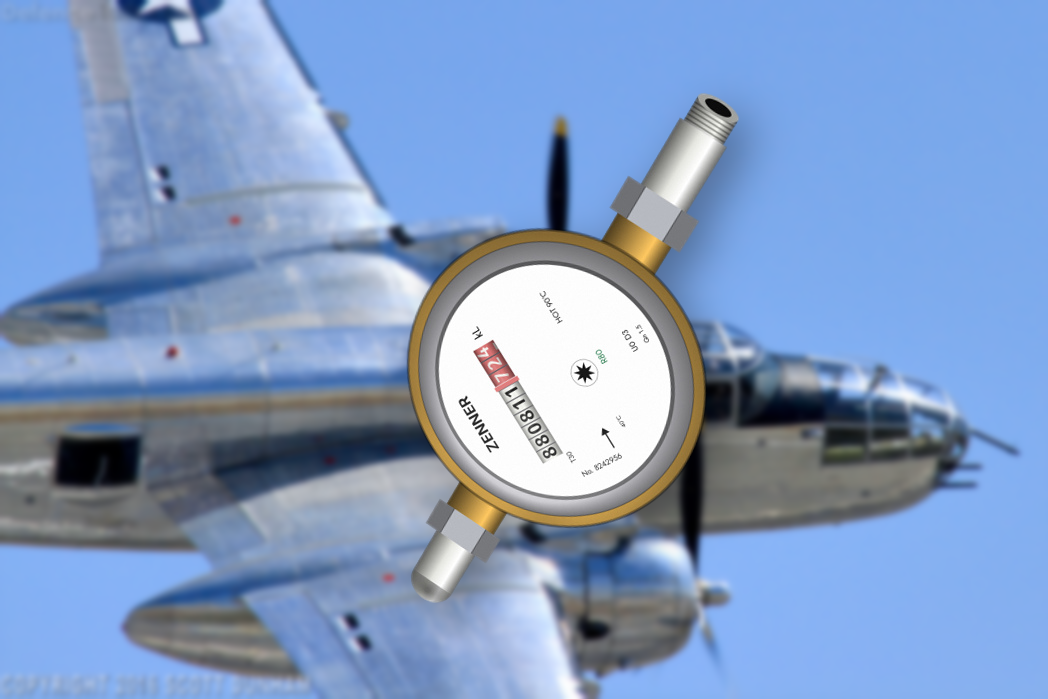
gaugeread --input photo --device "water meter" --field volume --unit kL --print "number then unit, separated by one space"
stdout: 880811.724 kL
